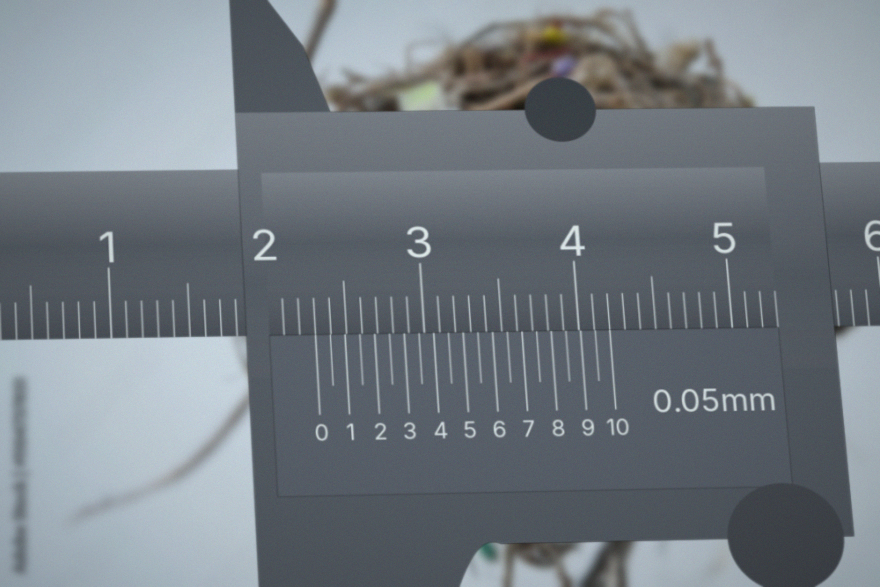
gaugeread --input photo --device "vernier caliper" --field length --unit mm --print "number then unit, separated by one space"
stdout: 23.0 mm
